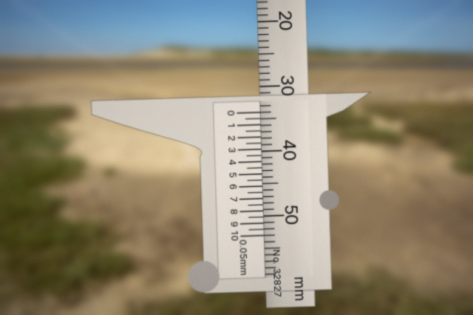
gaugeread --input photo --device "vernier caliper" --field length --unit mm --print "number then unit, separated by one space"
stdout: 34.0 mm
